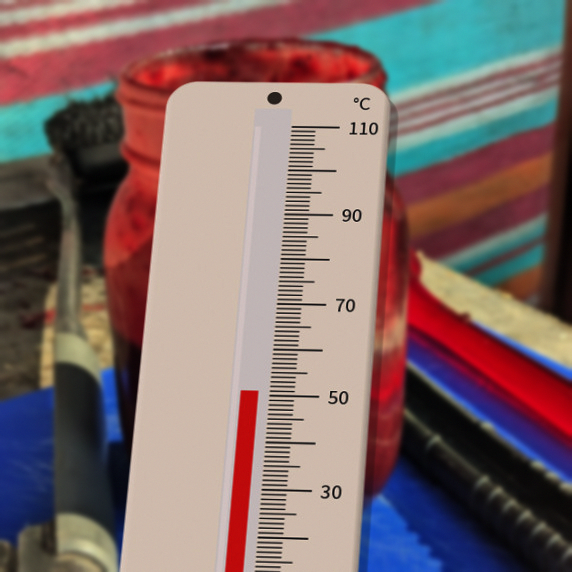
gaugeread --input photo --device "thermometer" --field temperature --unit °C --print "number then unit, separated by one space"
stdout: 51 °C
